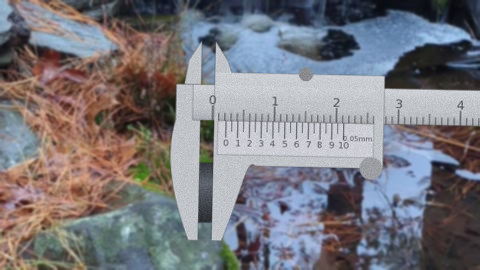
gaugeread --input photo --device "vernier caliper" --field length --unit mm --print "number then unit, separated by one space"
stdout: 2.2 mm
